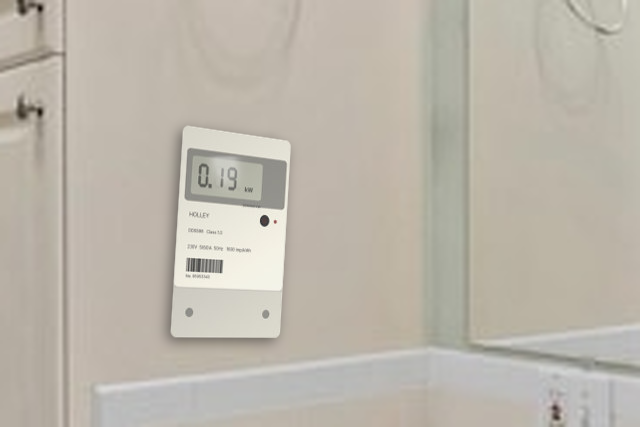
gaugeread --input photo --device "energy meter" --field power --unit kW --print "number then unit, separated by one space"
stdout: 0.19 kW
